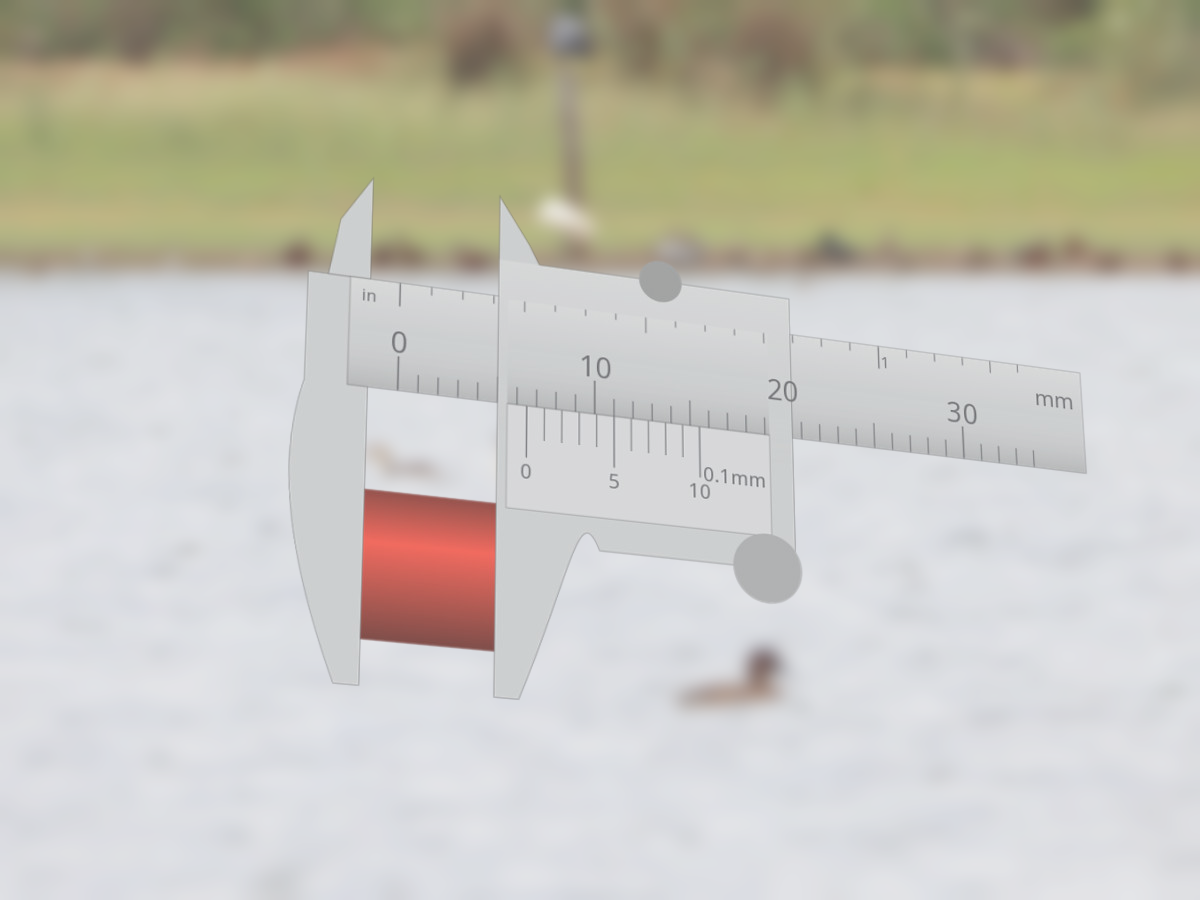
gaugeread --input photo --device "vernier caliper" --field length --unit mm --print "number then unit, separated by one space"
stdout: 6.5 mm
